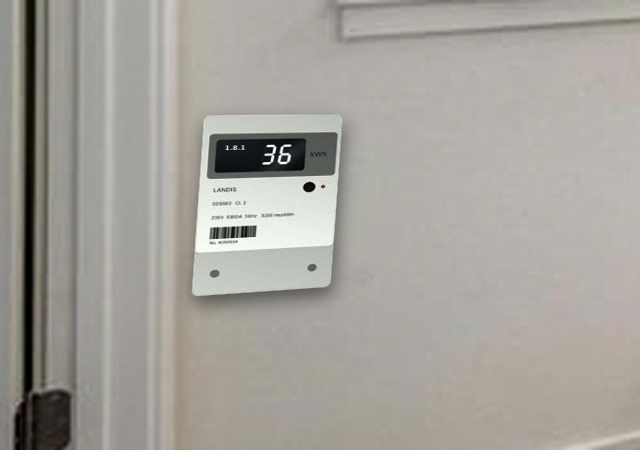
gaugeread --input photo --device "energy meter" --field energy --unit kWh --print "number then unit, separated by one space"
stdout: 36 kWh
